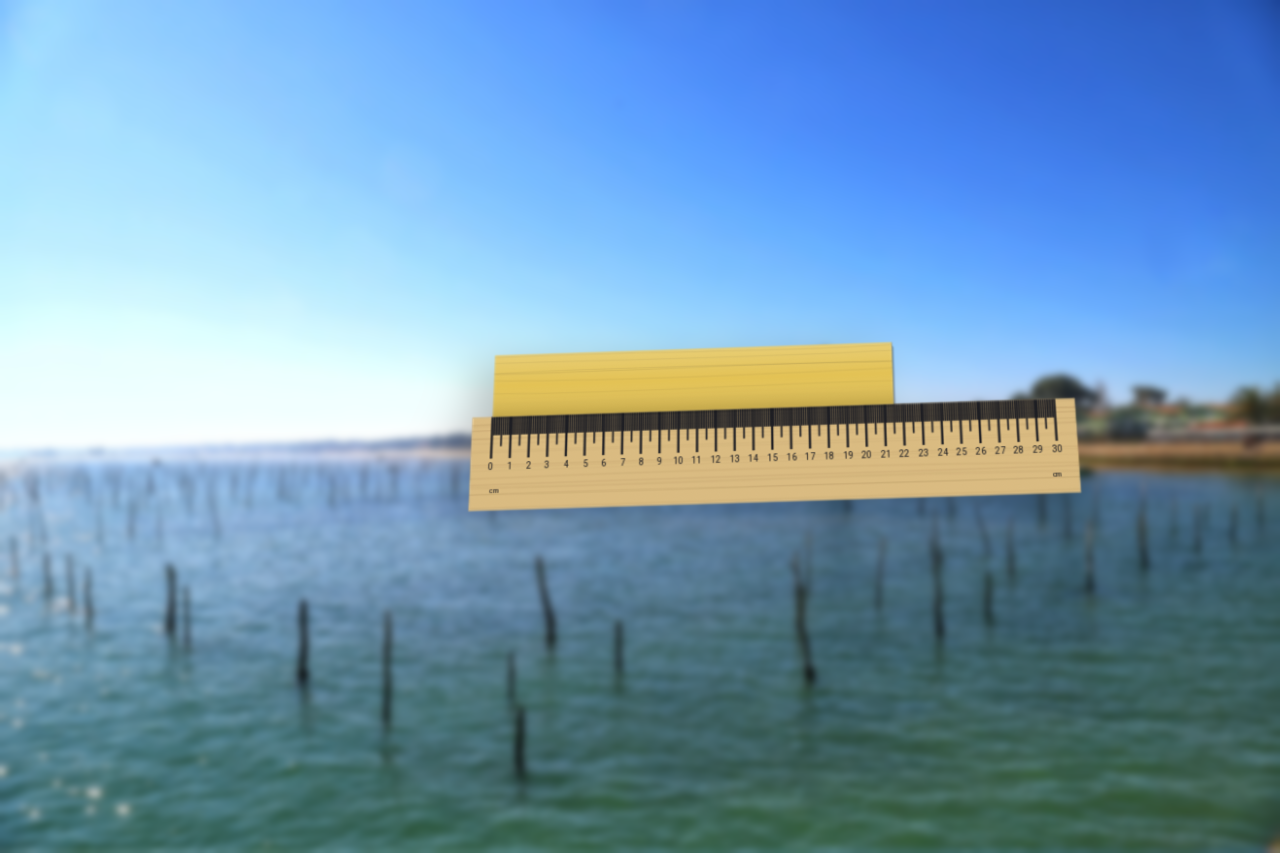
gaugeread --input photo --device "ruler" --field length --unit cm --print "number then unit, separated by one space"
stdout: 21.5 cm
